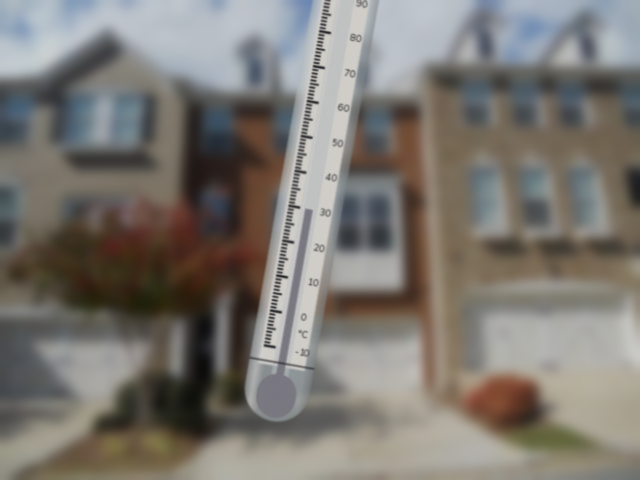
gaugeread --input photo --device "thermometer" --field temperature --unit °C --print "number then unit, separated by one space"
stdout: 30 °C
